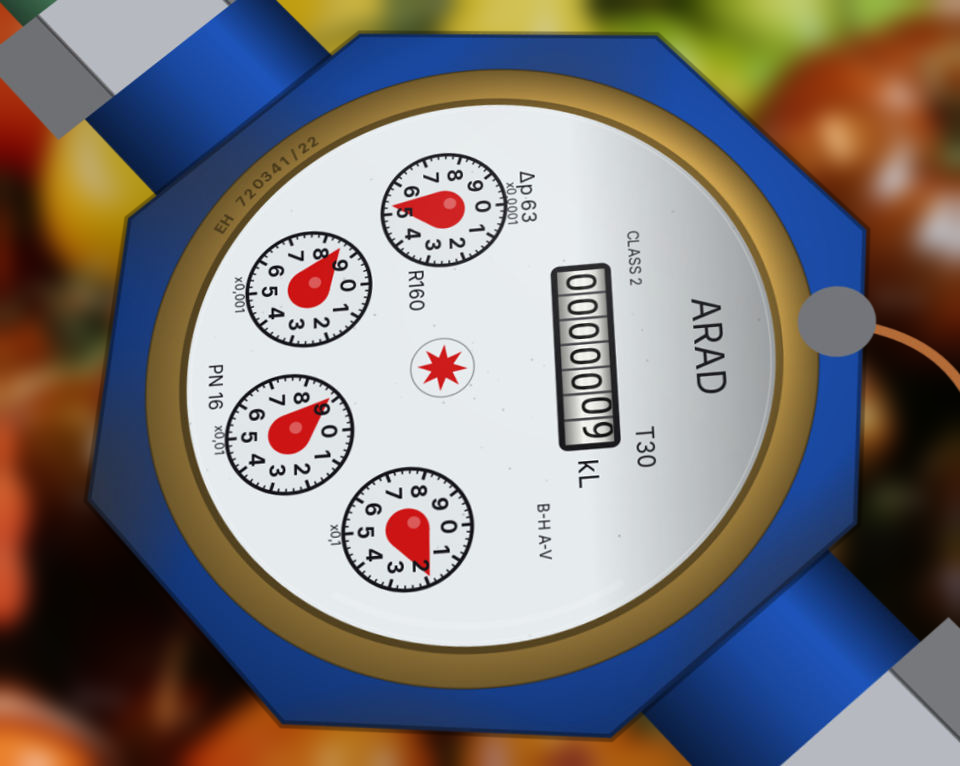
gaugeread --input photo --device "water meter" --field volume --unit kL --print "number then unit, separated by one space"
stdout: 9.1885 kL
